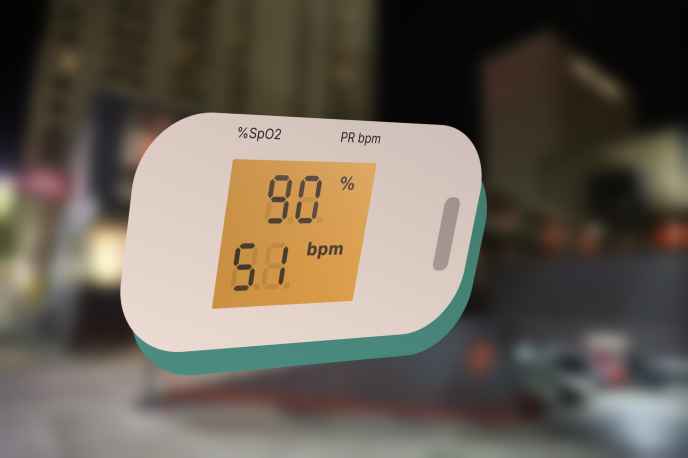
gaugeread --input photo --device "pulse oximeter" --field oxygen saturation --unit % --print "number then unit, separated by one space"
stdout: 90 %
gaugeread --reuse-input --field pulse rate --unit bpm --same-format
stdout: 51 bpm
